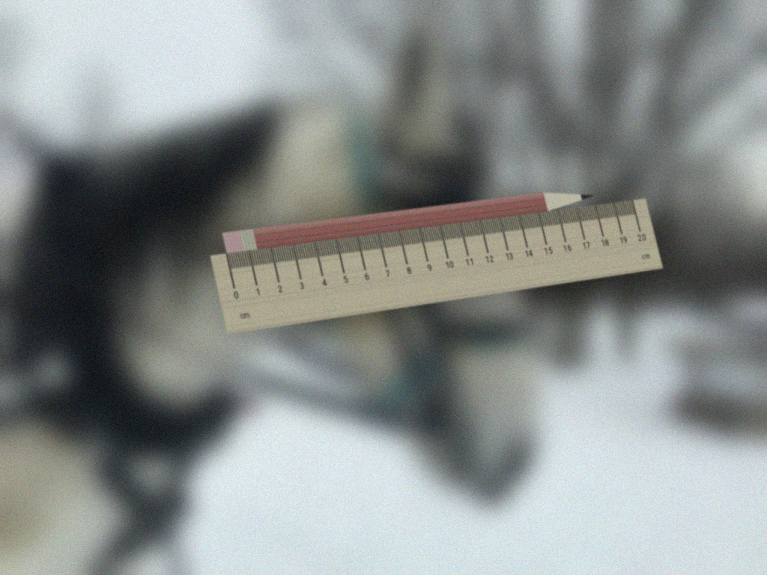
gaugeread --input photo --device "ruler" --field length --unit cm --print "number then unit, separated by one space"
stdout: 18 cm
